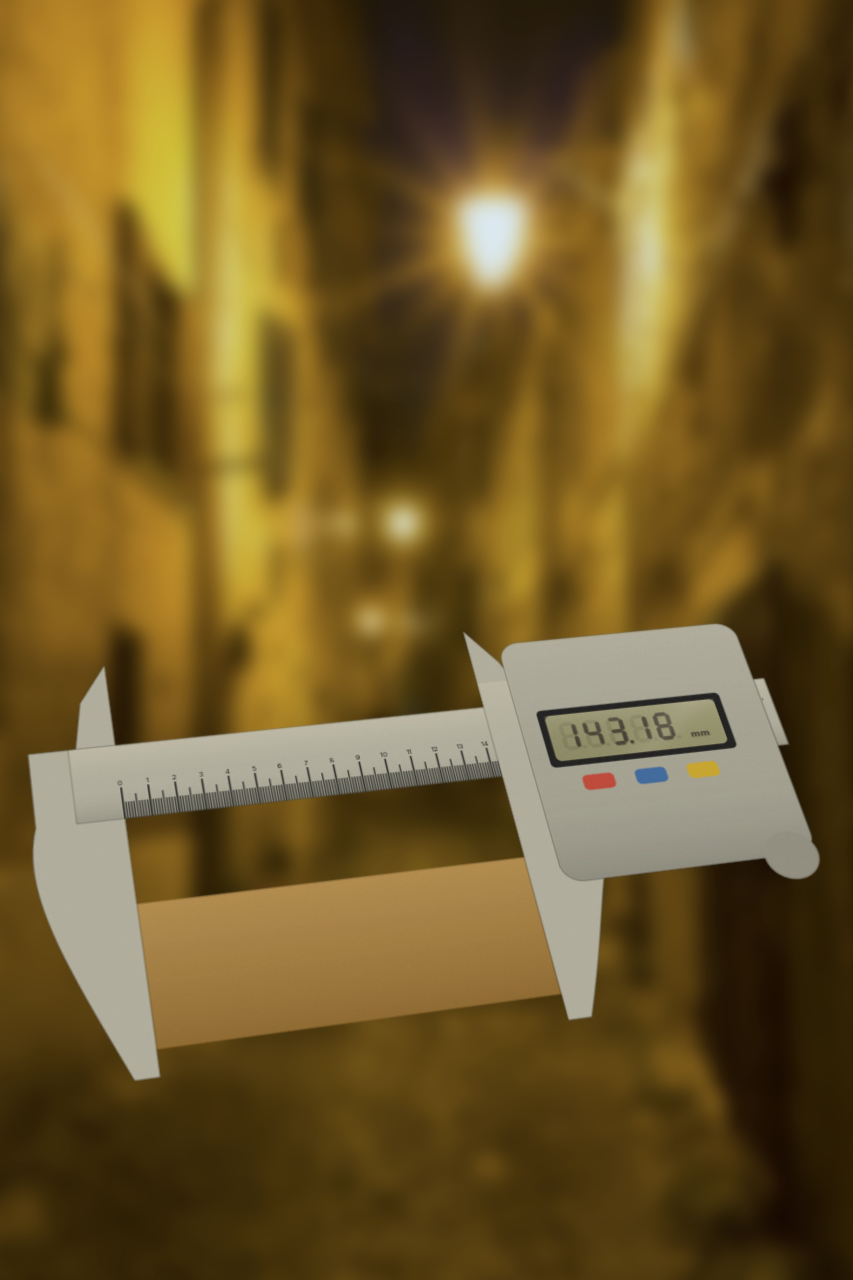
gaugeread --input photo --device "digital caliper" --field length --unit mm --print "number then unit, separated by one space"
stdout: 143.18 mm
